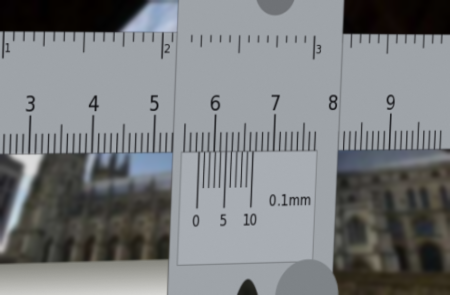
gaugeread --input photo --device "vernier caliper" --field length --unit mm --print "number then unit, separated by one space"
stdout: 57.5 mm
